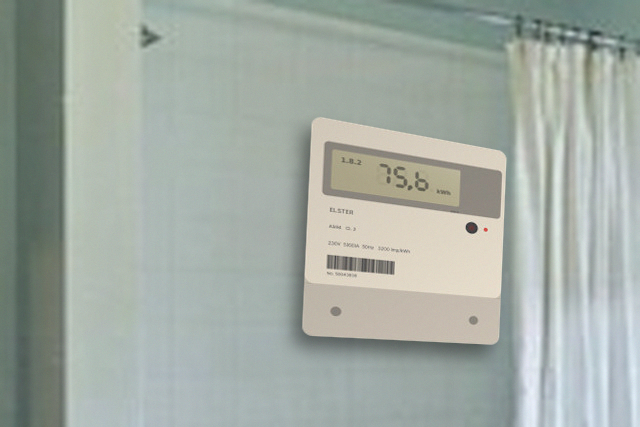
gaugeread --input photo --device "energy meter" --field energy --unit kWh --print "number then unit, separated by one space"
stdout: 75.6 kWh
